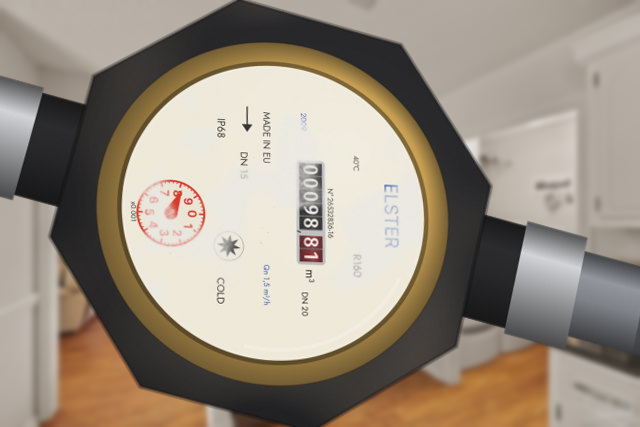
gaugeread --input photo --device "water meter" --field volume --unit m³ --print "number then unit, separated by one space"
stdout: 98.818 m³
